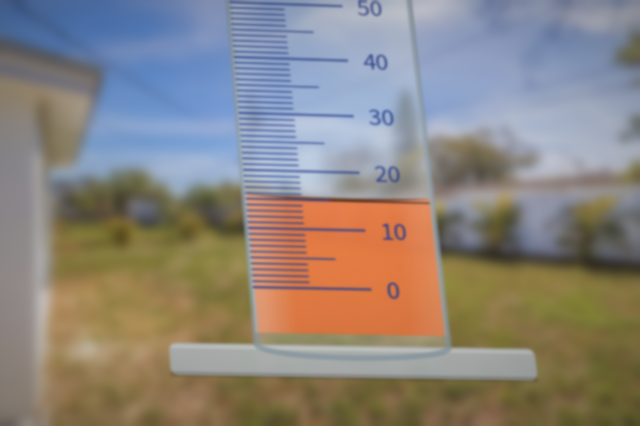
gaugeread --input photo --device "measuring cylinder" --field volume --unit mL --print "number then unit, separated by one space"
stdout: 15 mL
